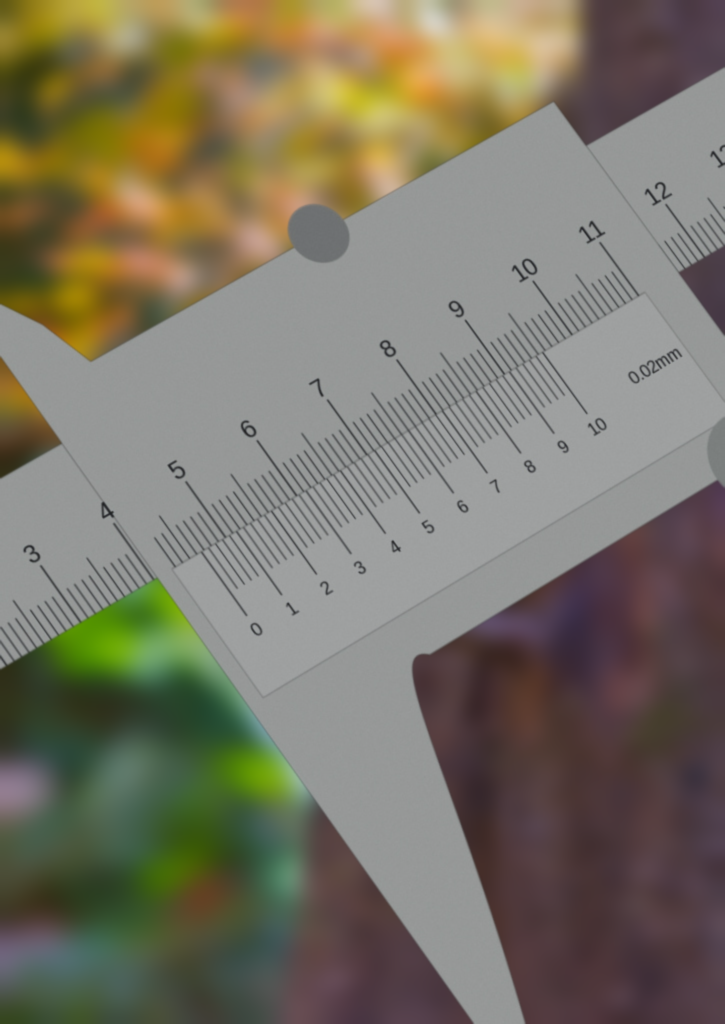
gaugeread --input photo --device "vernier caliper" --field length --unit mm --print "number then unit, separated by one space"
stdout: 46.6 mm
